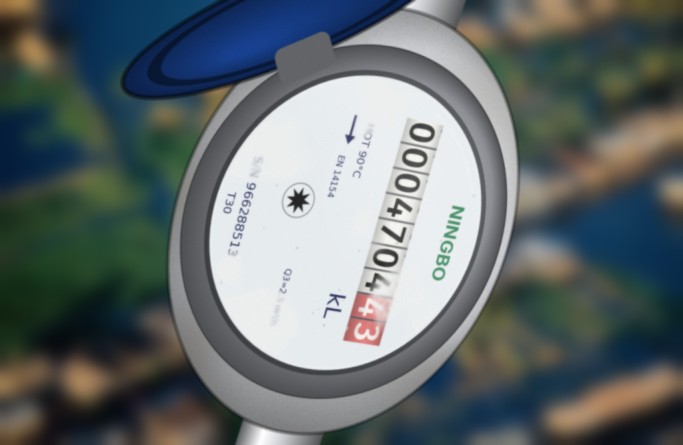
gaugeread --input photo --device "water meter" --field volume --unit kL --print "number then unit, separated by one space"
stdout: 4704.43 kL
